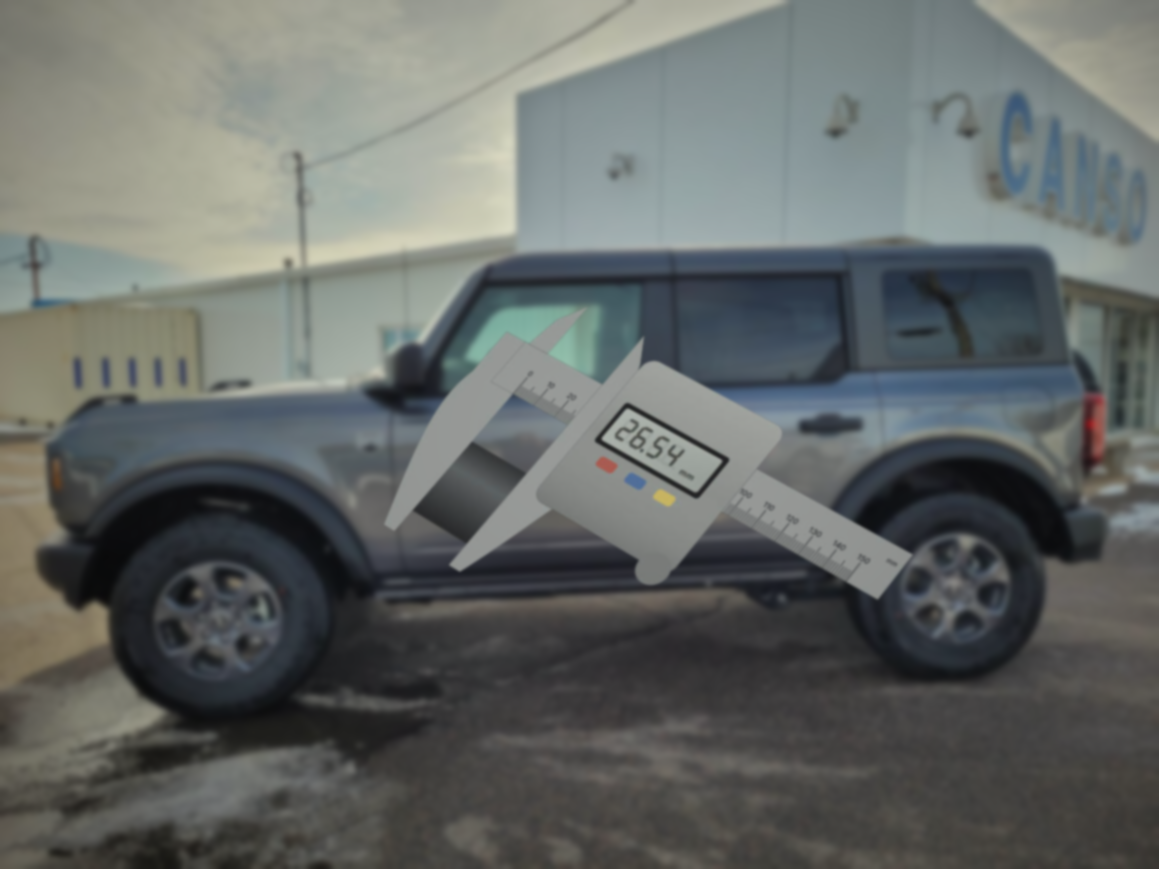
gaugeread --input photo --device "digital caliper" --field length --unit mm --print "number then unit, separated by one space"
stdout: 26.54 mm
